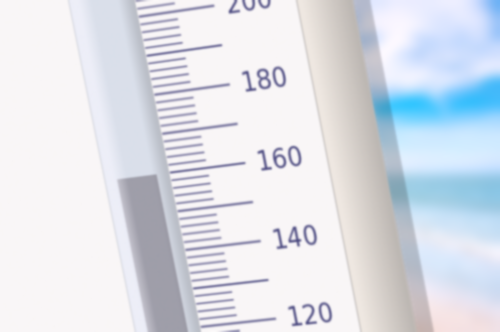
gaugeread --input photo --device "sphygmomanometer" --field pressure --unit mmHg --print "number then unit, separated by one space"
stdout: 160 mmHg
